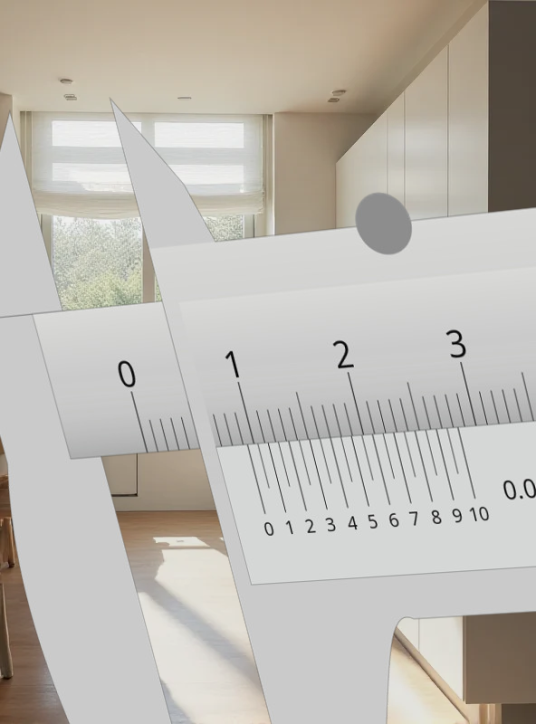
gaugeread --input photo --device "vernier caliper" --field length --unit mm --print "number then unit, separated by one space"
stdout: 9.4 mm
